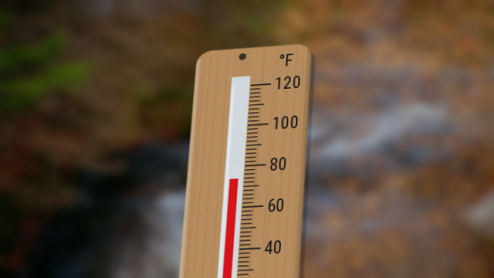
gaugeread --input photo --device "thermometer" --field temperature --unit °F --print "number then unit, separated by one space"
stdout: 74 °F
